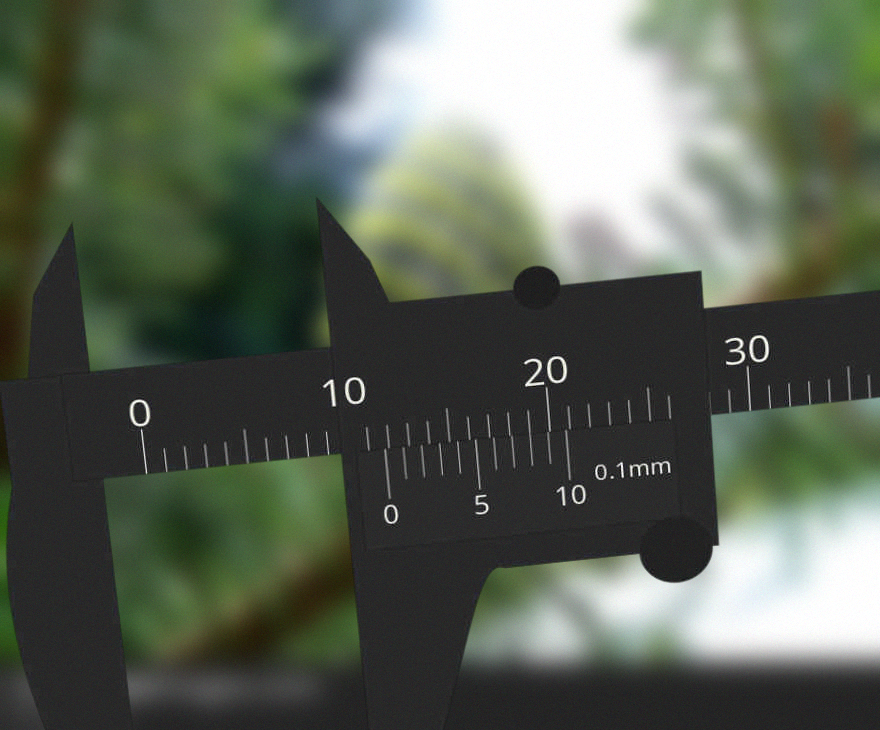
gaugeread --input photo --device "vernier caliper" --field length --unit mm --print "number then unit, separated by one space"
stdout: 11.8 mm
